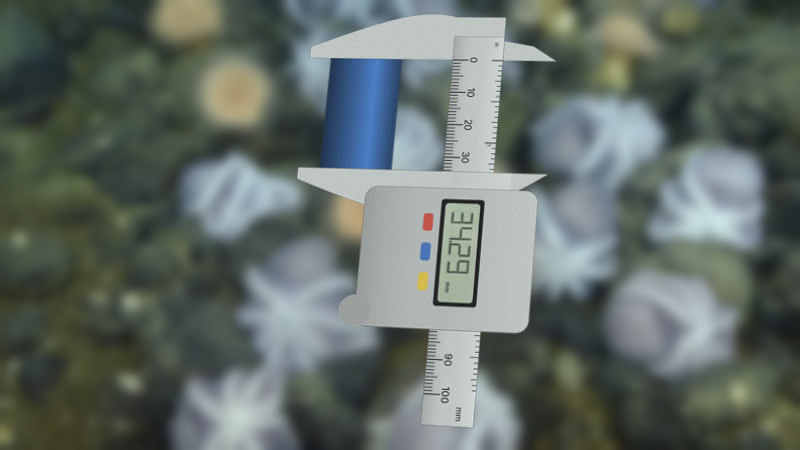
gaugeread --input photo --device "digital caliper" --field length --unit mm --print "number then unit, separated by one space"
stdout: 34.29 mm
